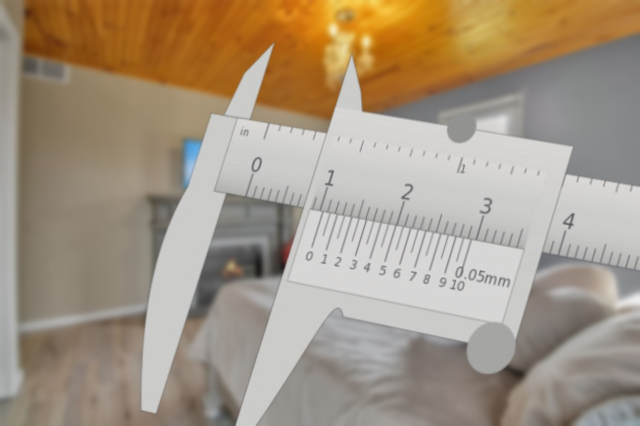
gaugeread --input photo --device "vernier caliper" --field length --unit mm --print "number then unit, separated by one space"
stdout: 10.4 mm
